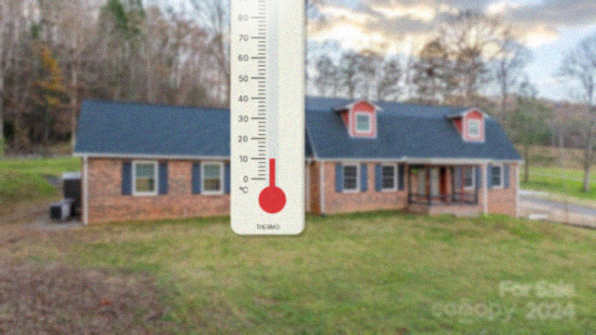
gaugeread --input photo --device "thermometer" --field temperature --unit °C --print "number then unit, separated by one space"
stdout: 10 °C
